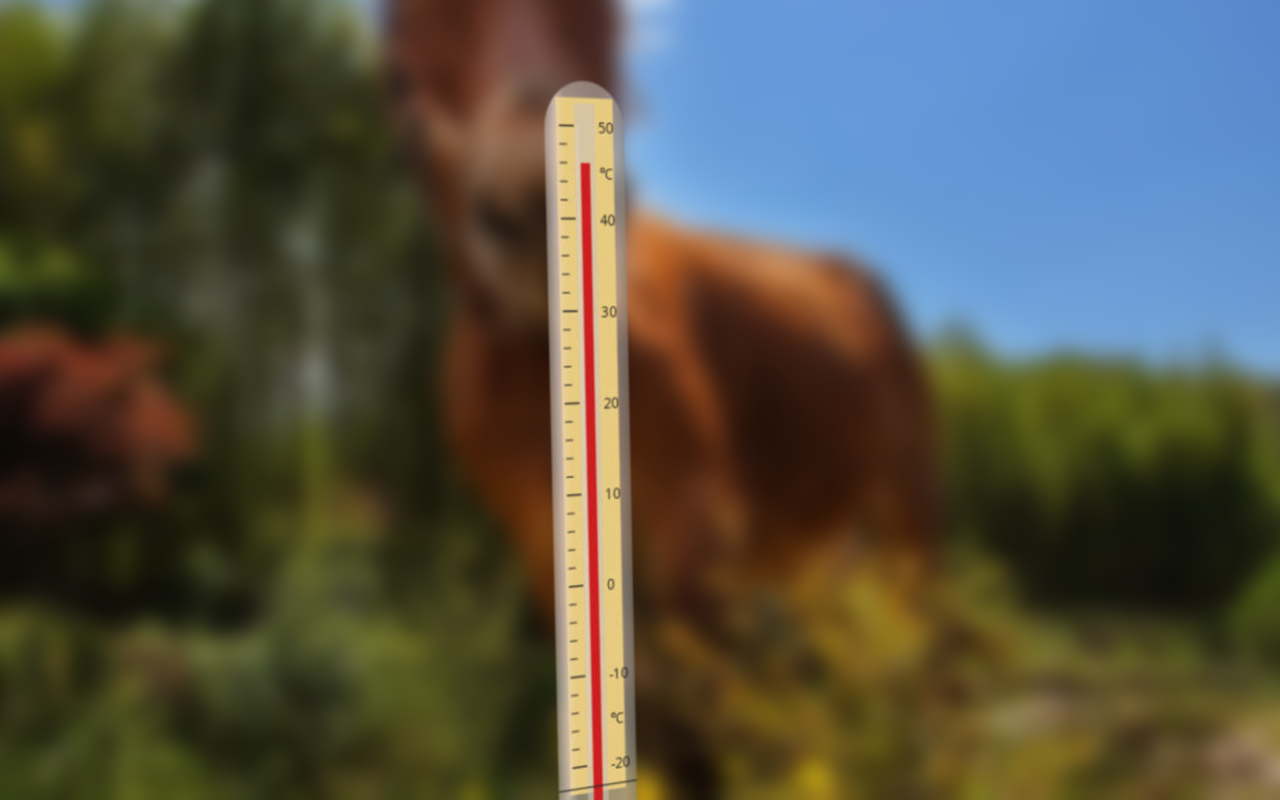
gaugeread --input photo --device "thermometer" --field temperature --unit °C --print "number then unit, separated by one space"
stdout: 46 °C
